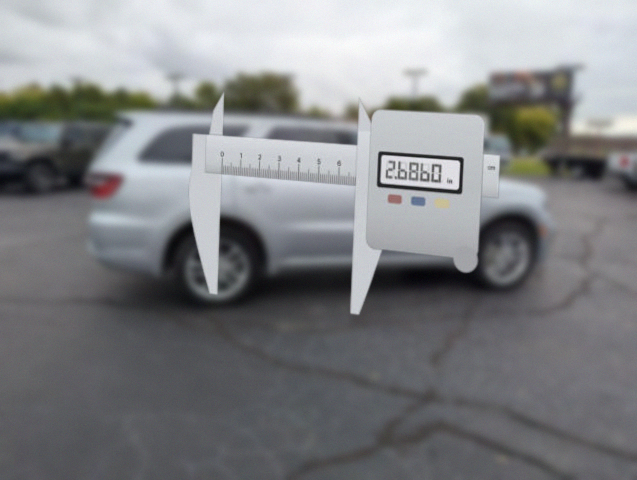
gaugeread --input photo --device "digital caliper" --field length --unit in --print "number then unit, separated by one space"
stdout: 2.6860 in
